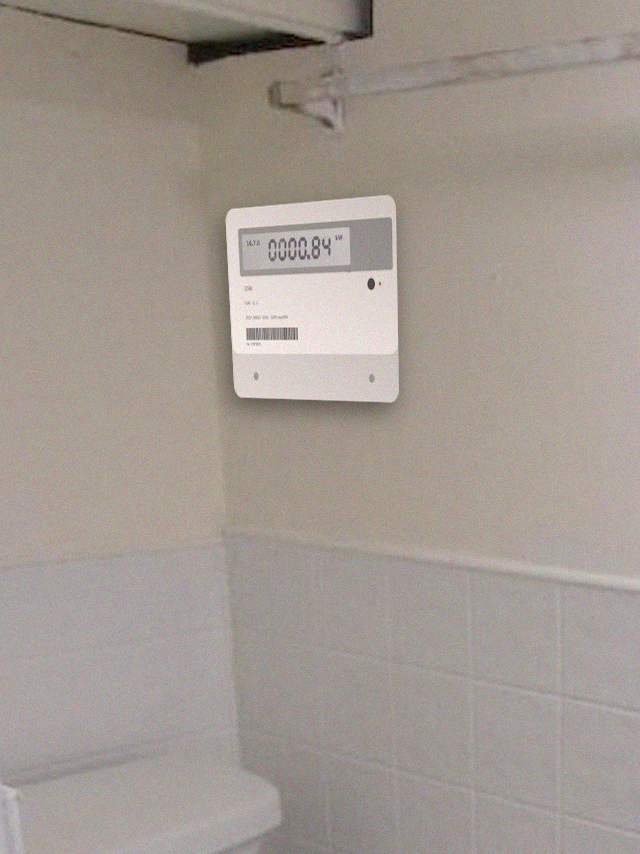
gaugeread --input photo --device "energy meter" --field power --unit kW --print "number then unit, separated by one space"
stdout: 0.84 kW
